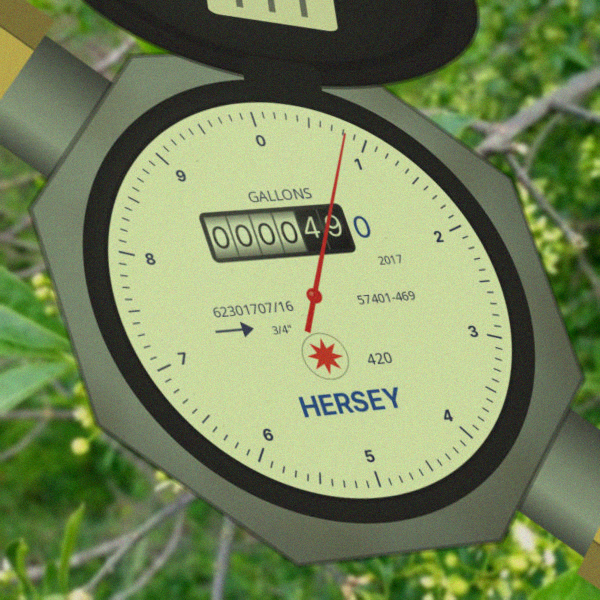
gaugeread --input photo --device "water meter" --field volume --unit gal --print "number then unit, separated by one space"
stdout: 490.8 gal
